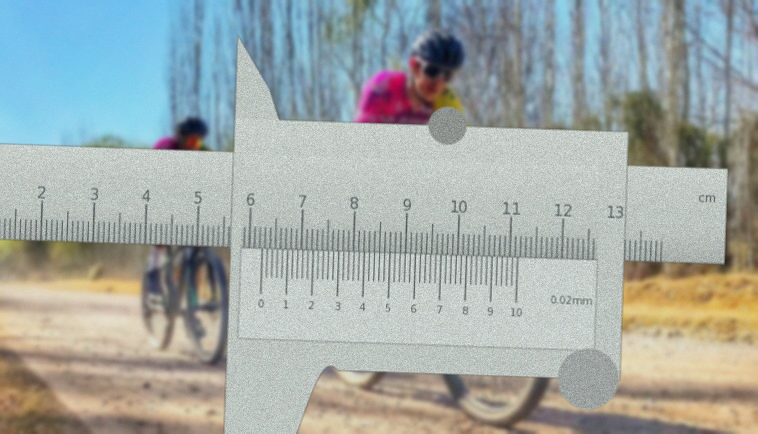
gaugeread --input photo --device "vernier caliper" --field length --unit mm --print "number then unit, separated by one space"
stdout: 62.5 mm
